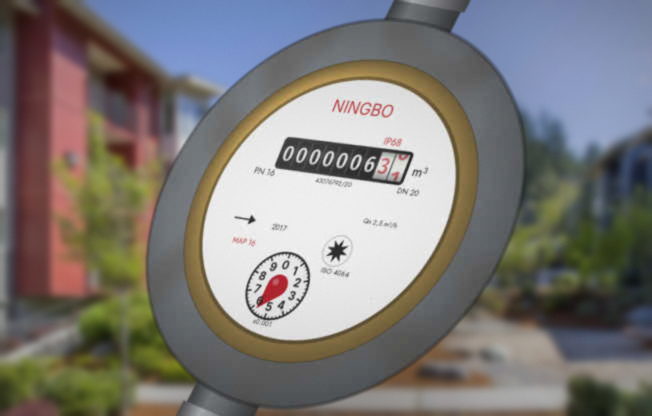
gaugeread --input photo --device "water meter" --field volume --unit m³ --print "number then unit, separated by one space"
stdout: 6.305 m³
